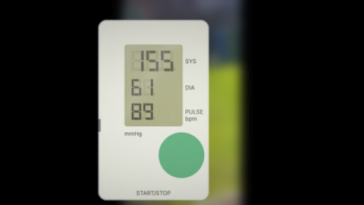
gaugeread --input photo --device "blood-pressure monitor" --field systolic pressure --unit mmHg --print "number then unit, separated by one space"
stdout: 155 mmHg
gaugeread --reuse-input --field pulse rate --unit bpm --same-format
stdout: 89 bpm
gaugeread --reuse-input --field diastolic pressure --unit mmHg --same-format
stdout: 61 mmHg
